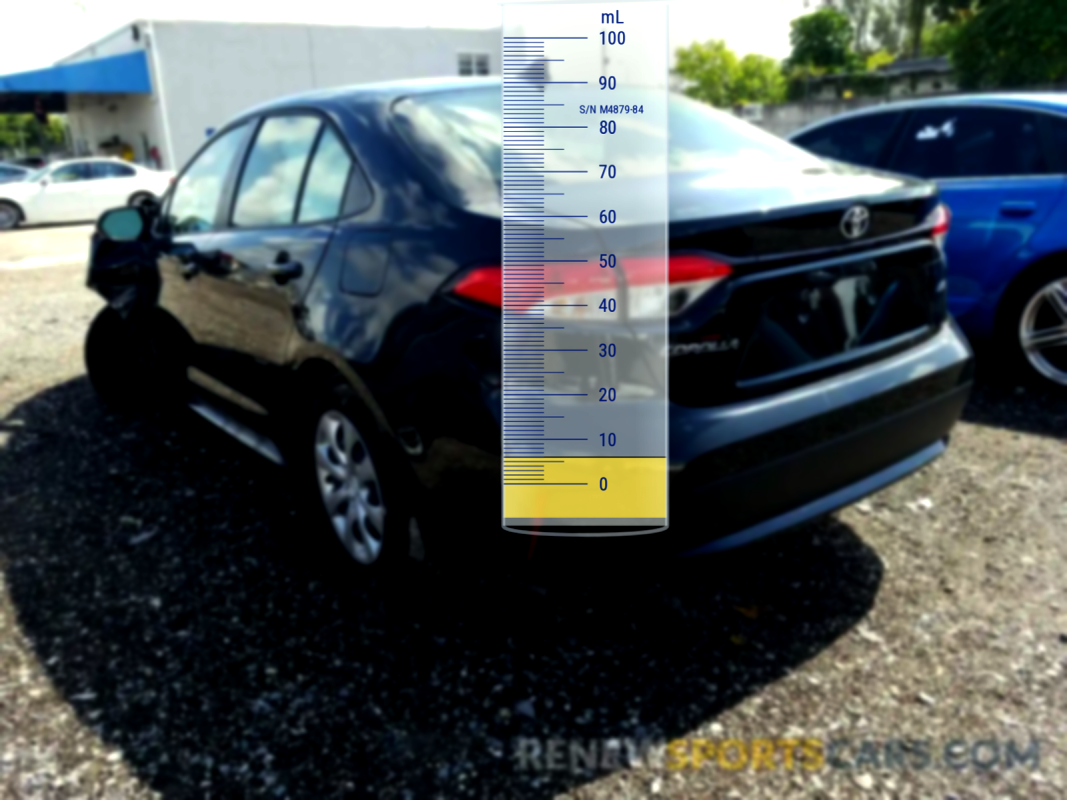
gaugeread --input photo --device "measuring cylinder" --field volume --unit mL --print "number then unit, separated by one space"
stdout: 6 mL
